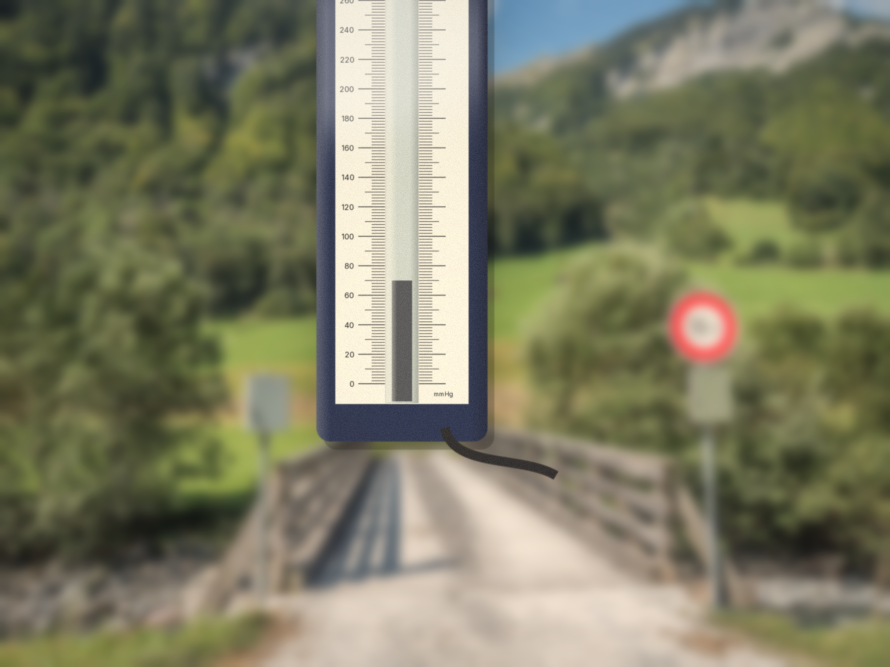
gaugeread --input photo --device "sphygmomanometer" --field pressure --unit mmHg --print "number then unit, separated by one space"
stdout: 70 mmHg
